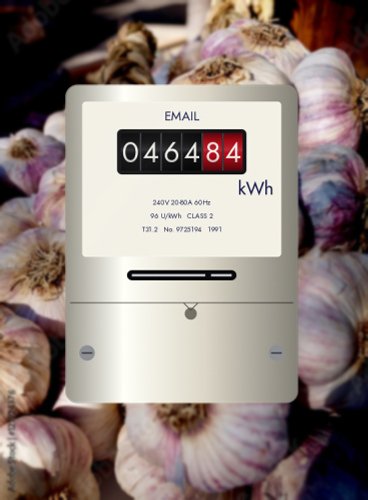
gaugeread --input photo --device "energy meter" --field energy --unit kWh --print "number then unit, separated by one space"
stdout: 464.84 kWh
